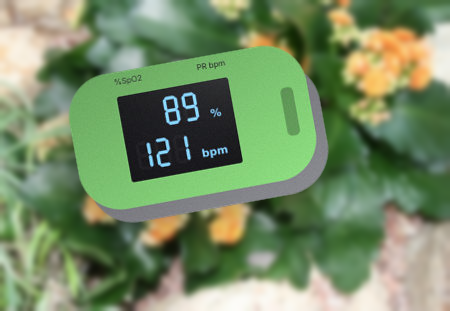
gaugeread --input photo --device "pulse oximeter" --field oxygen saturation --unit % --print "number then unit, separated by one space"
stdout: 89 %
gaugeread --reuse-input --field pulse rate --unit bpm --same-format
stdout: 121 bpm
